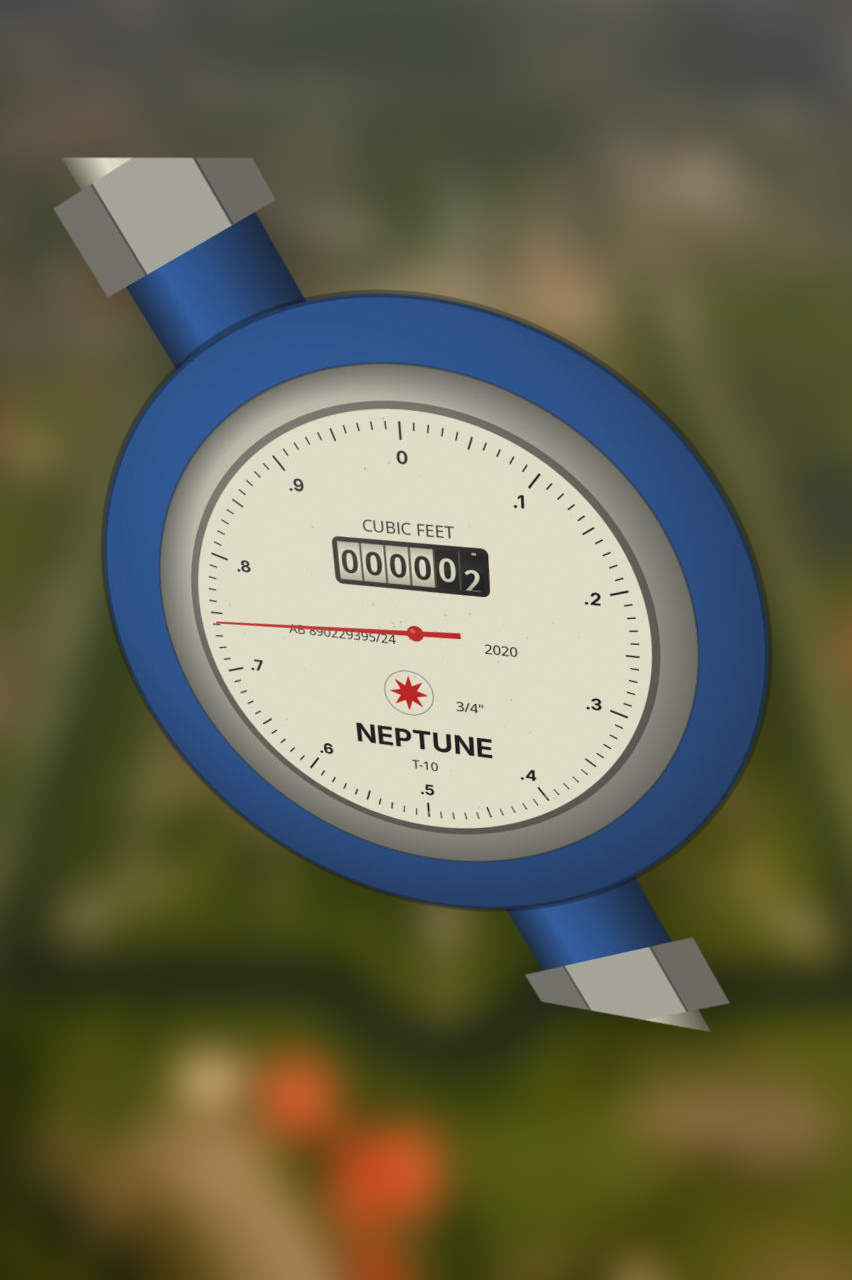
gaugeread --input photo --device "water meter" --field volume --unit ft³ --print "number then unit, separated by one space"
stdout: 1.74 ft³
